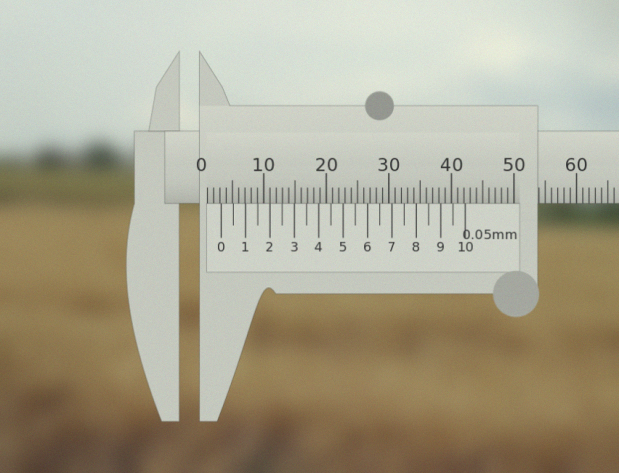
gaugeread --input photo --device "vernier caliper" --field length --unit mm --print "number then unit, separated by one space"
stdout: 3.2 mm
